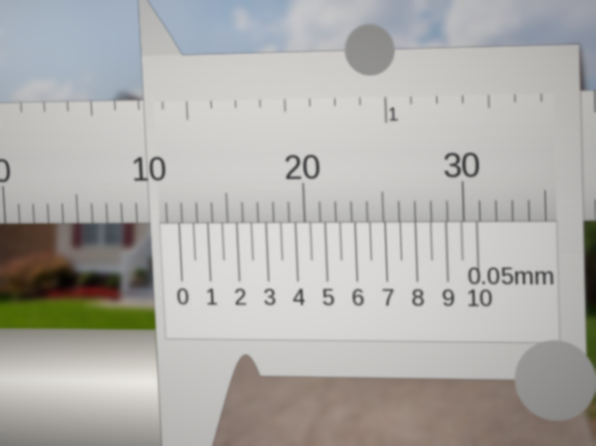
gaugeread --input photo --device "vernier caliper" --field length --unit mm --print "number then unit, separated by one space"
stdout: 11.8 mm
